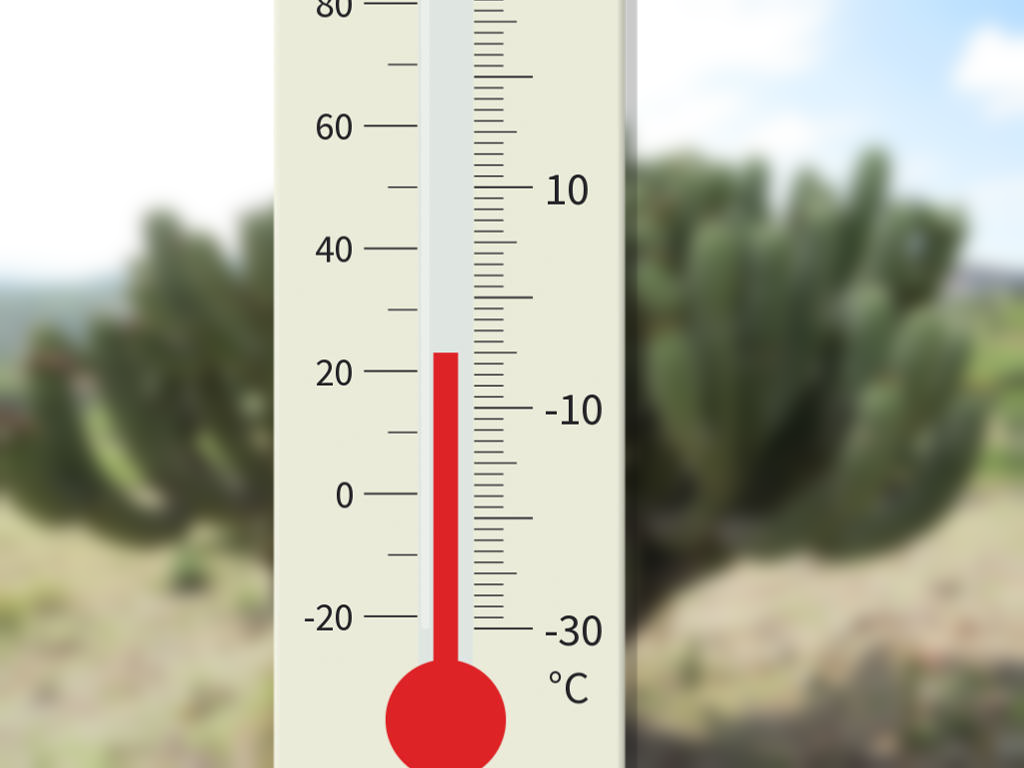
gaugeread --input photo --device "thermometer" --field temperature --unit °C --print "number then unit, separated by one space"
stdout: -5 °C
